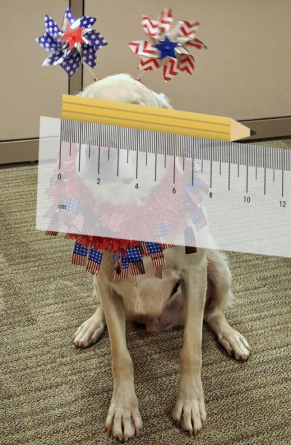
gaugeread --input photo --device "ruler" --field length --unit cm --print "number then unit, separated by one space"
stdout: 10.5 cm
